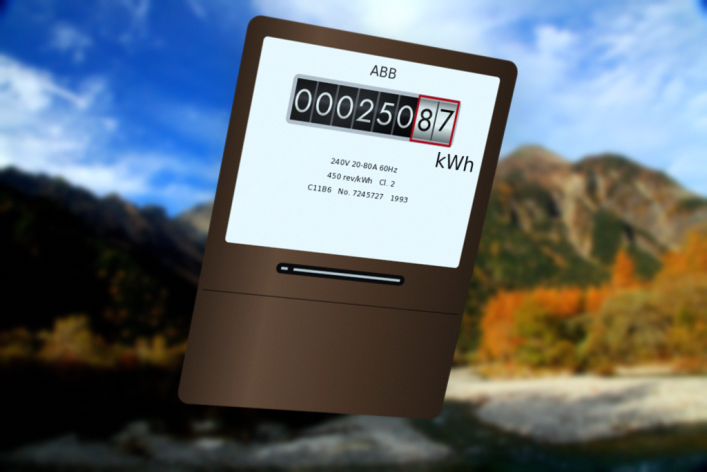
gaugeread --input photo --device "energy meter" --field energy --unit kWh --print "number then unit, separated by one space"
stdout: 250.87 kWh
